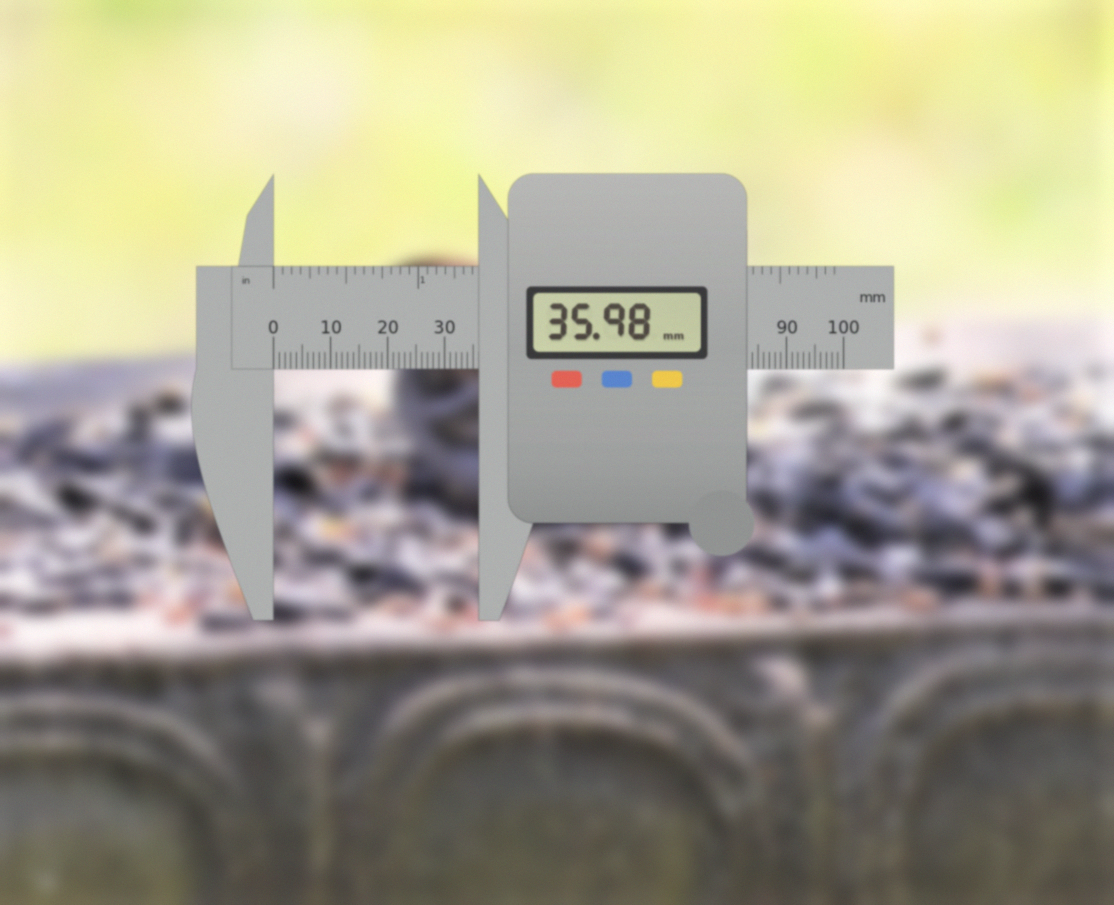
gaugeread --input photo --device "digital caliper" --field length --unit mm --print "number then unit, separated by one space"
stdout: 35.98 mm
